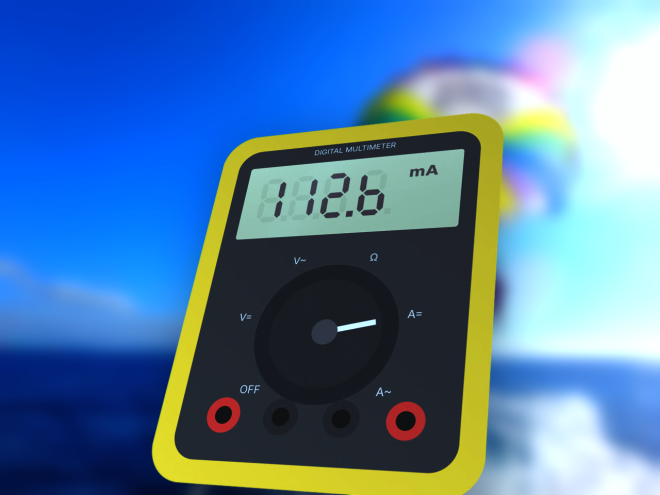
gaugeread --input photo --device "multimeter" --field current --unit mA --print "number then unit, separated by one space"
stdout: 112.6 mA
